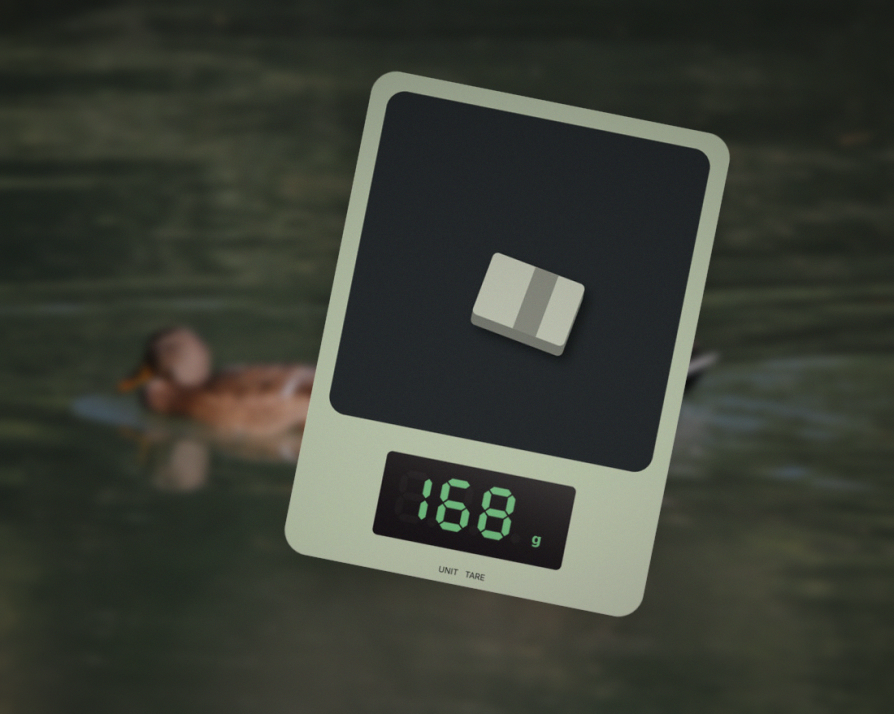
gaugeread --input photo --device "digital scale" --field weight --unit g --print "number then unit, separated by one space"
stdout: 168 g
